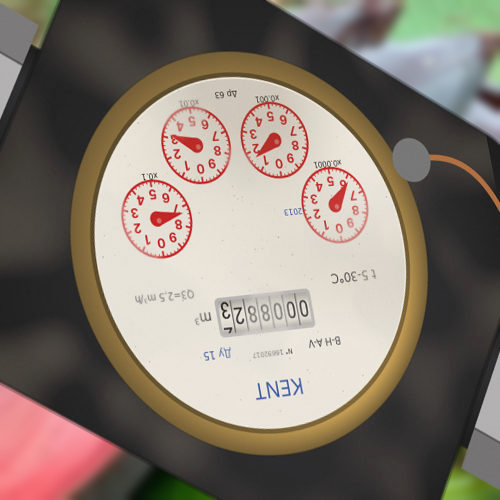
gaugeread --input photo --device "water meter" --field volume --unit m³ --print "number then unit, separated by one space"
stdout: 8822.7316 m³
